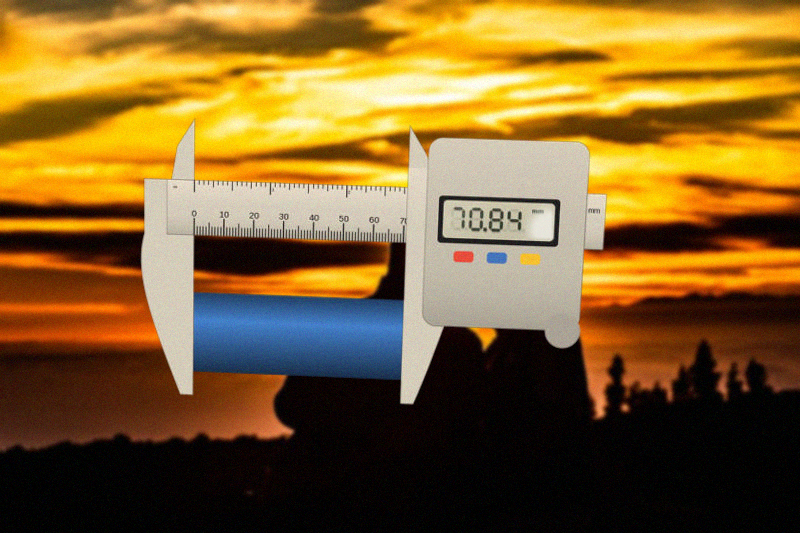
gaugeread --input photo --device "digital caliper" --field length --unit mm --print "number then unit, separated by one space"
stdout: 70.84 mm
